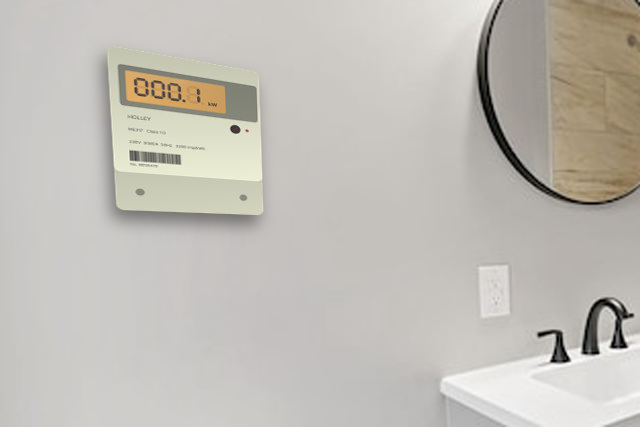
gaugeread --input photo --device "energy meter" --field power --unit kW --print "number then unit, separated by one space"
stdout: 0.1 kW
